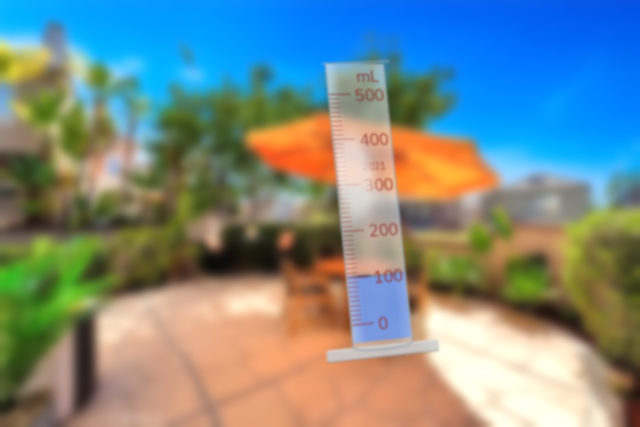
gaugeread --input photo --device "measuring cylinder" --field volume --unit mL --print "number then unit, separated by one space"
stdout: 100 mL
